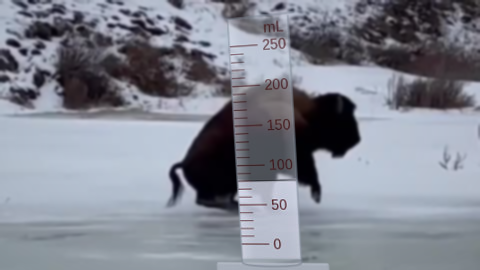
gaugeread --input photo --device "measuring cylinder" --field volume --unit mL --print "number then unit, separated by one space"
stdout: 80 mL
